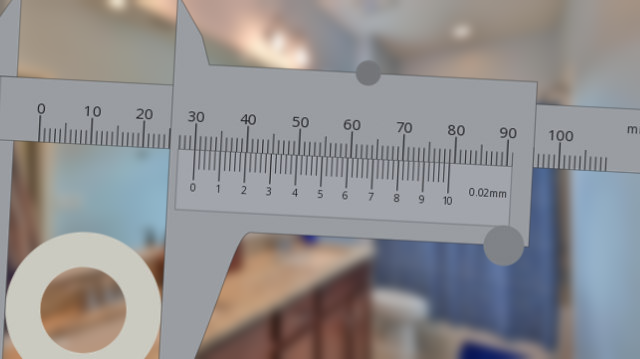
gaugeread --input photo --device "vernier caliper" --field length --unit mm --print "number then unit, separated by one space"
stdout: 30.0 mm
